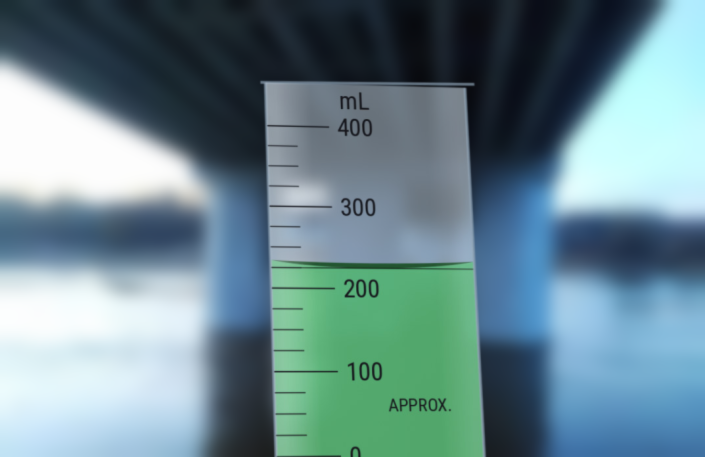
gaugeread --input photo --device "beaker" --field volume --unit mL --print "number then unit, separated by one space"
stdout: 225 mL
